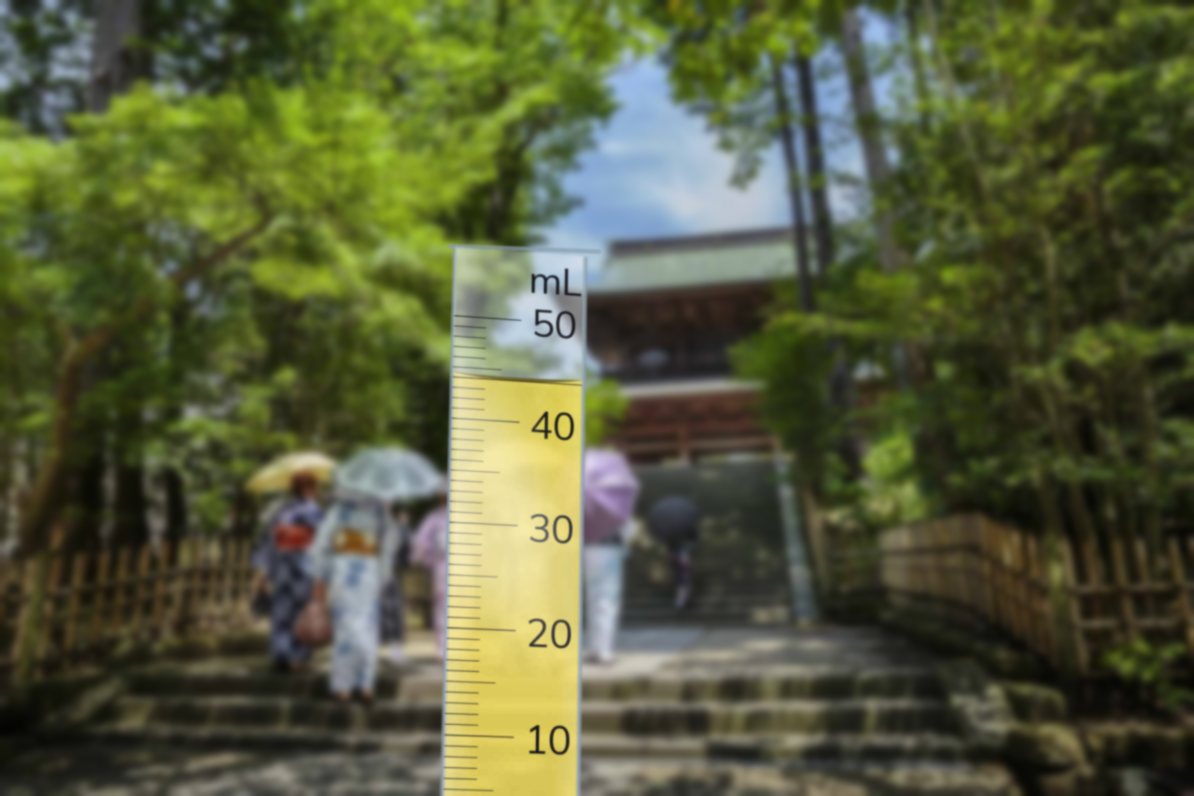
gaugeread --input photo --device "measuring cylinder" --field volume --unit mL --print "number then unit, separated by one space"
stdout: 44 mL
